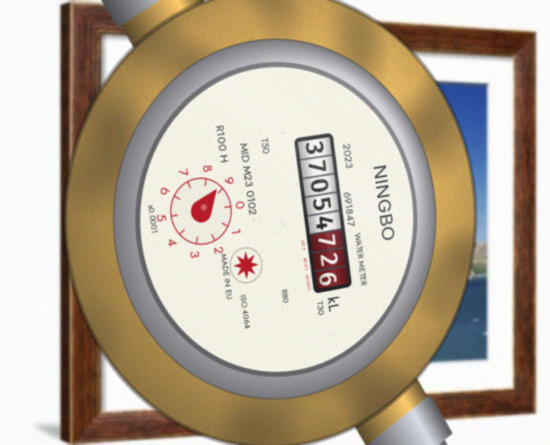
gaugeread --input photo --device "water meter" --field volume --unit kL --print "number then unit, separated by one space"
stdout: 37054.7258 kL
